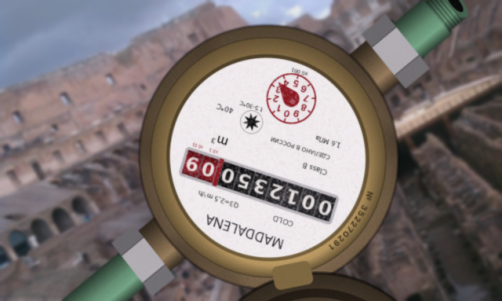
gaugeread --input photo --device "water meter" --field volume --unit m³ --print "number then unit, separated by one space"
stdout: 12350.093 m³
